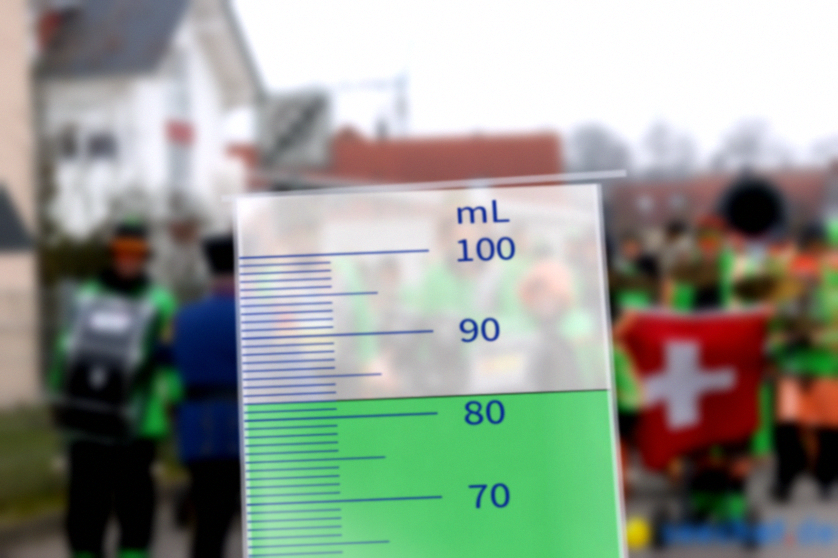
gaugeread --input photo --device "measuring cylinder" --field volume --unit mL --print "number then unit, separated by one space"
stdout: 82 mL
